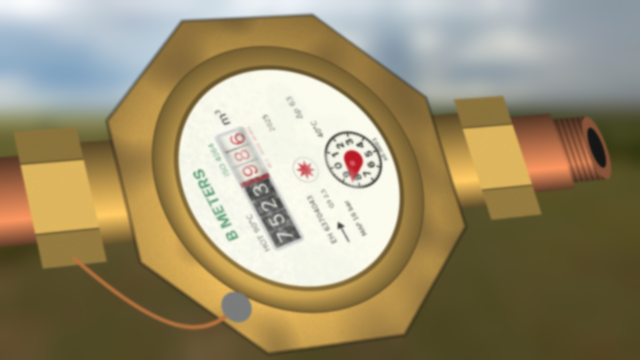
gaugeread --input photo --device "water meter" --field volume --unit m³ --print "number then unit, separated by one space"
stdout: 7523.9858 m³
